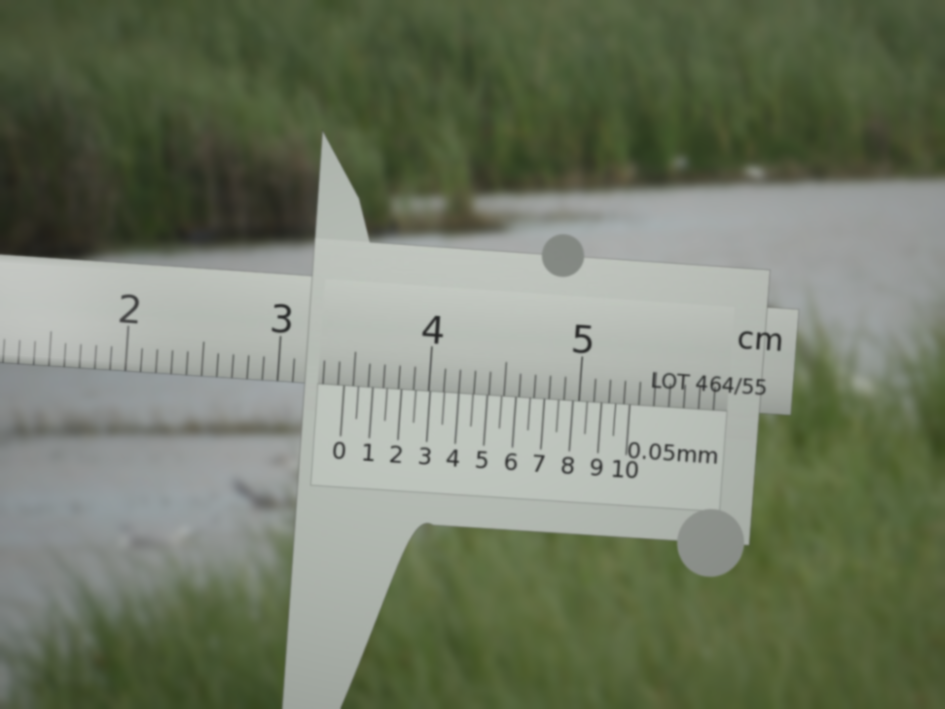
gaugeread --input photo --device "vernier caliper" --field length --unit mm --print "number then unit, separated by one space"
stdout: 34.4 mm
